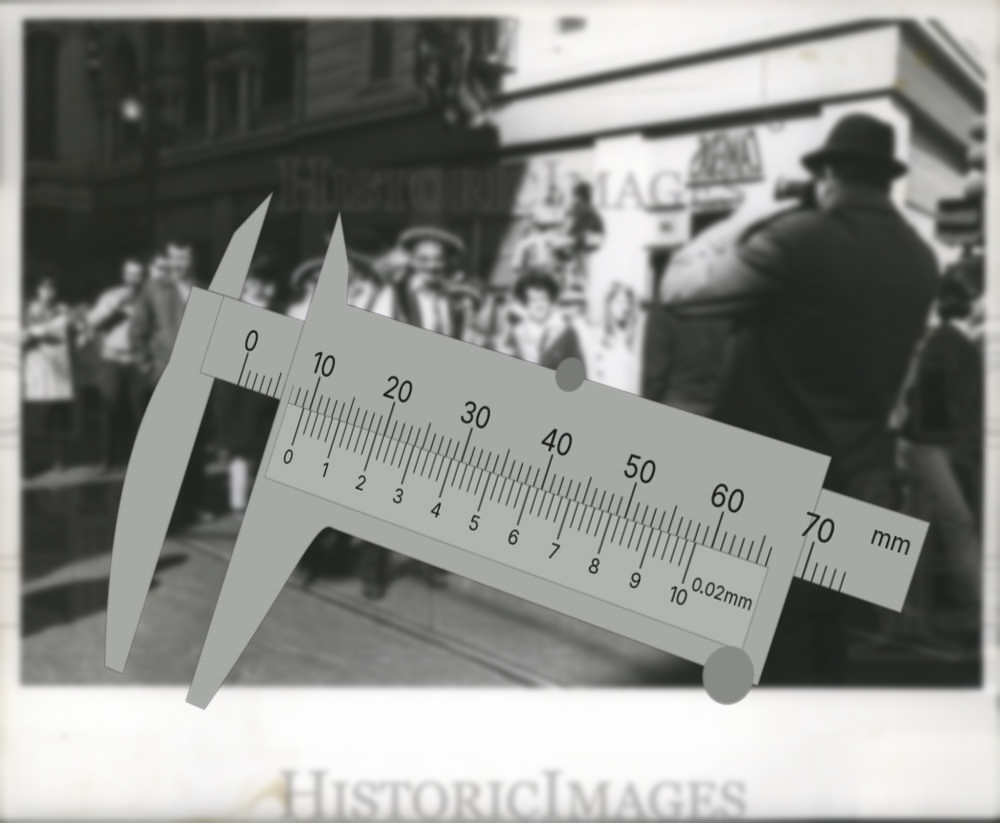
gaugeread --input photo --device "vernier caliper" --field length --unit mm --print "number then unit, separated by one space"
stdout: 9.2 mm
